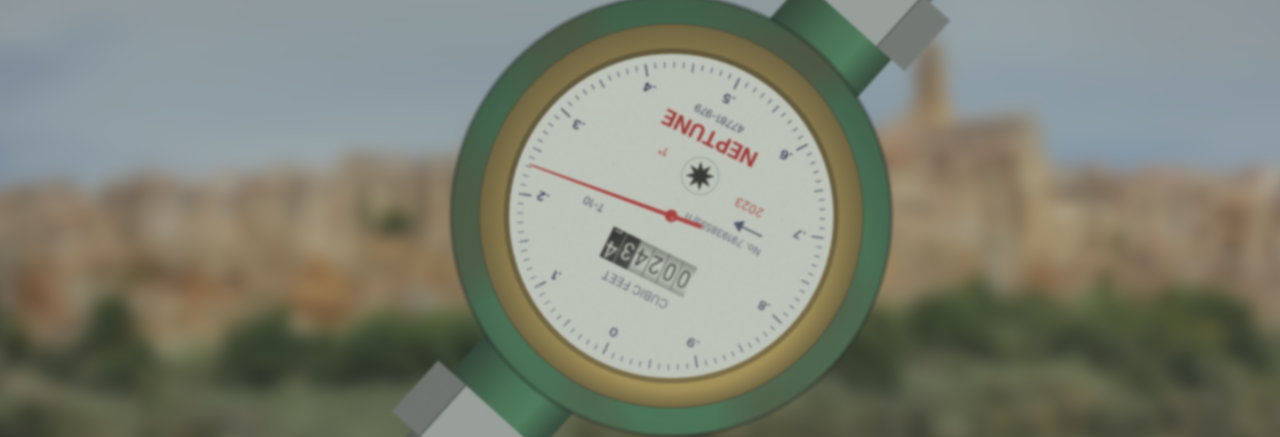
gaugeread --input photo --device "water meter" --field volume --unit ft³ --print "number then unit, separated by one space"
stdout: 2434.23 ft³
